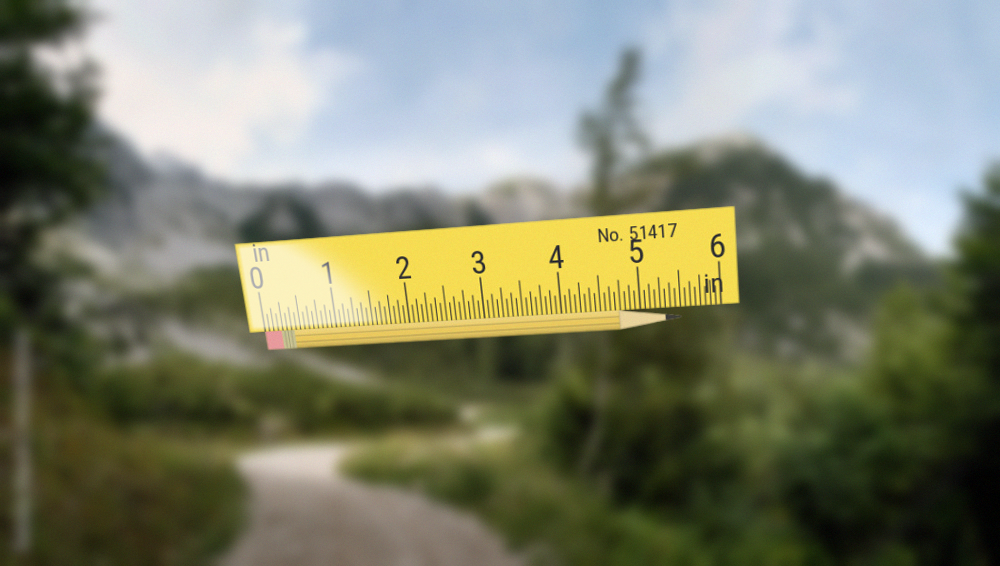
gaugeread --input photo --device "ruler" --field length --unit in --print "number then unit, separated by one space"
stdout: 5.5 in
